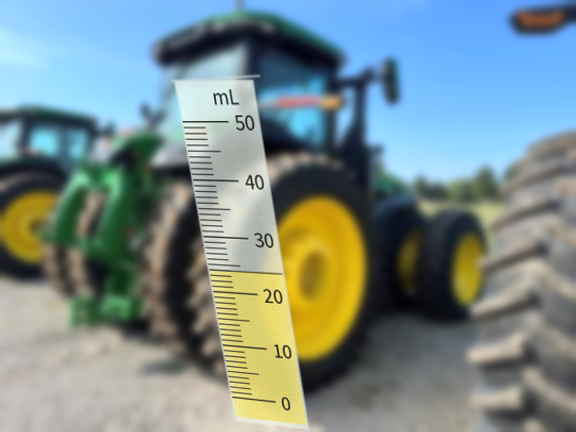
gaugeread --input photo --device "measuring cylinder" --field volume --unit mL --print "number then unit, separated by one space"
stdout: 24 mL
